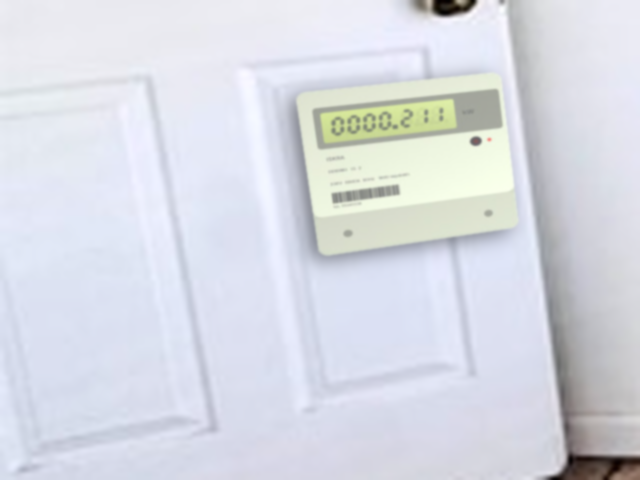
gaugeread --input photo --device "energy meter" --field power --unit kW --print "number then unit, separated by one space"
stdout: 0.211 kW
